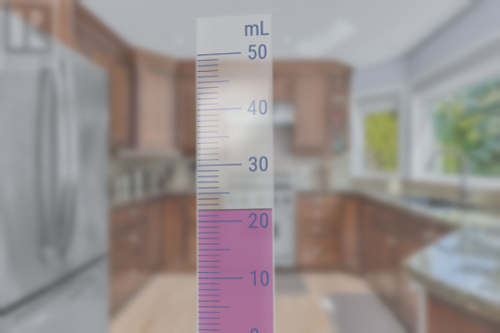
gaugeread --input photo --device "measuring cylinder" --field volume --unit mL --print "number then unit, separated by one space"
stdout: 22 mL
